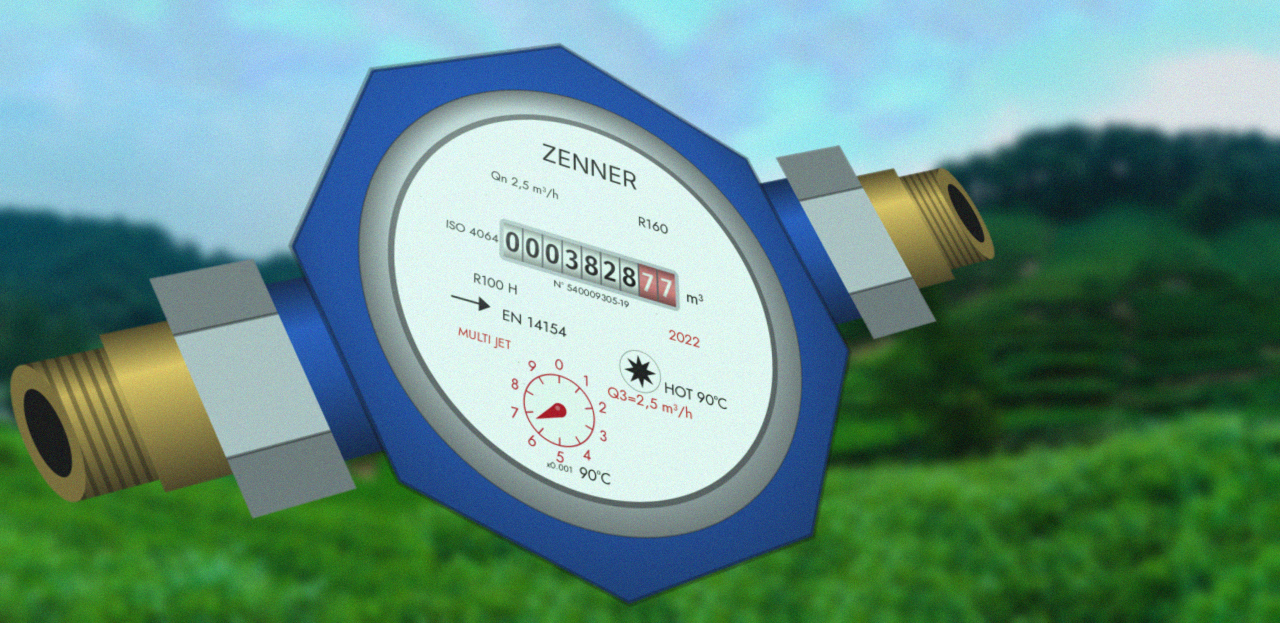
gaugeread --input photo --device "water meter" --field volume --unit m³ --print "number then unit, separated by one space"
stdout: 3828.776 m³
